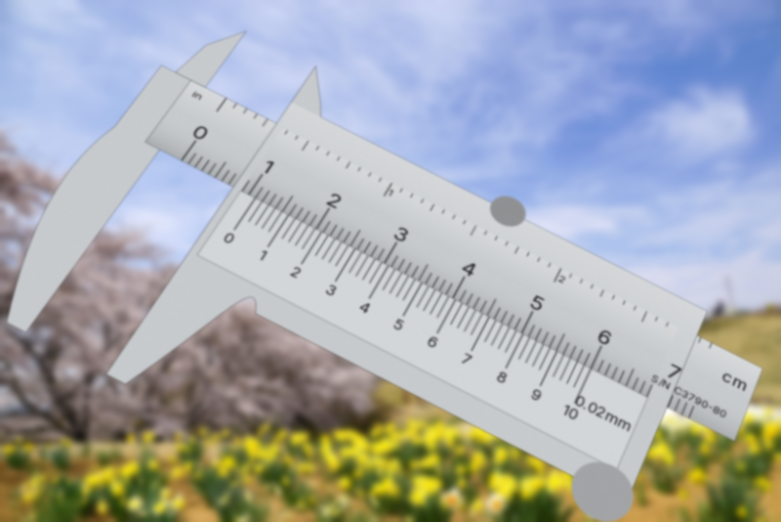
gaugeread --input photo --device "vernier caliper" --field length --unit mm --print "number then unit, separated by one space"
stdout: 11.0 mm
